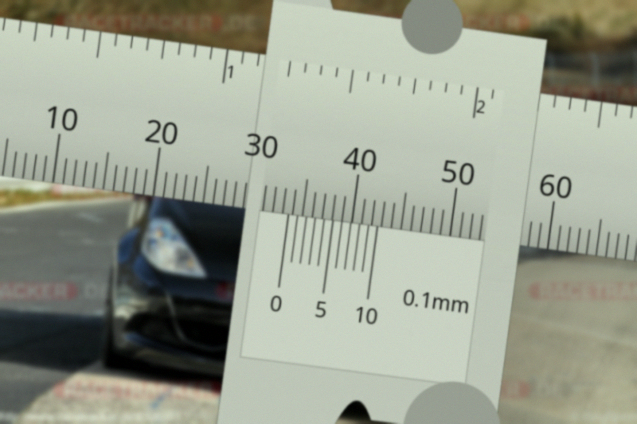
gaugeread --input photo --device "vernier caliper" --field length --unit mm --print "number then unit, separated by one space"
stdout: 33.6 mm
